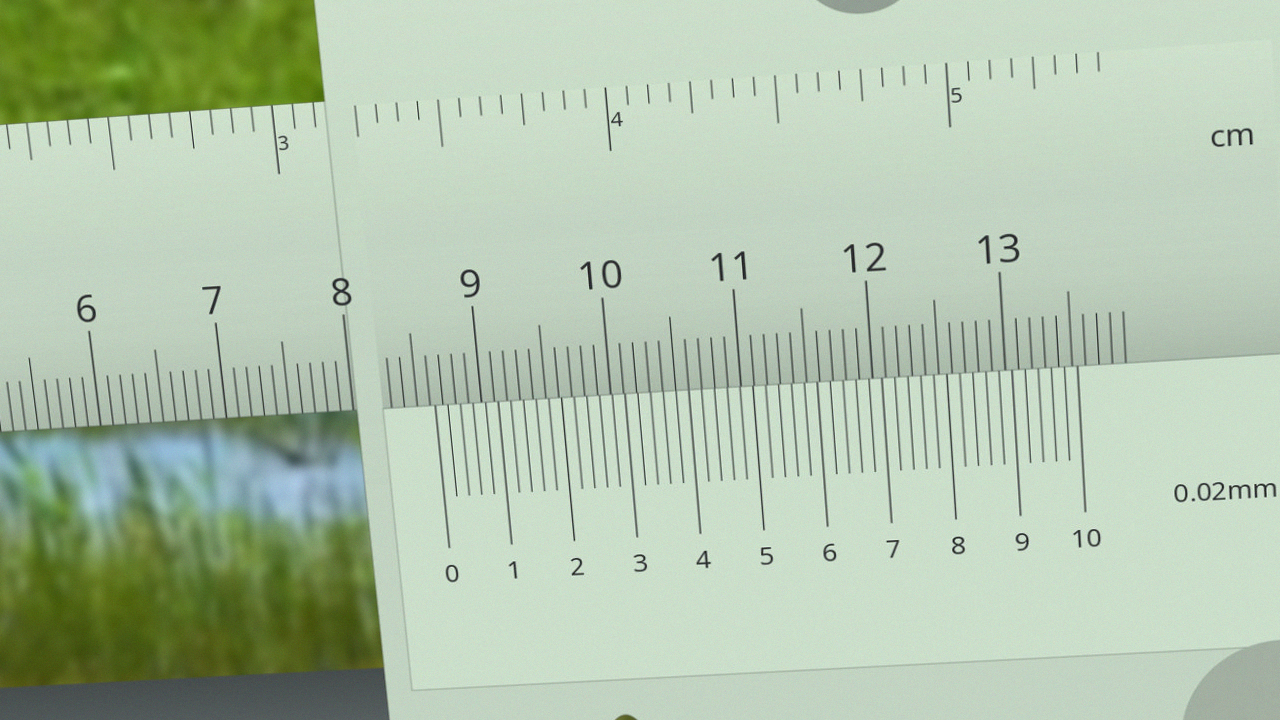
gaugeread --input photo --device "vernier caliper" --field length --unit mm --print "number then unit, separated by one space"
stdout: 86.4 mm
